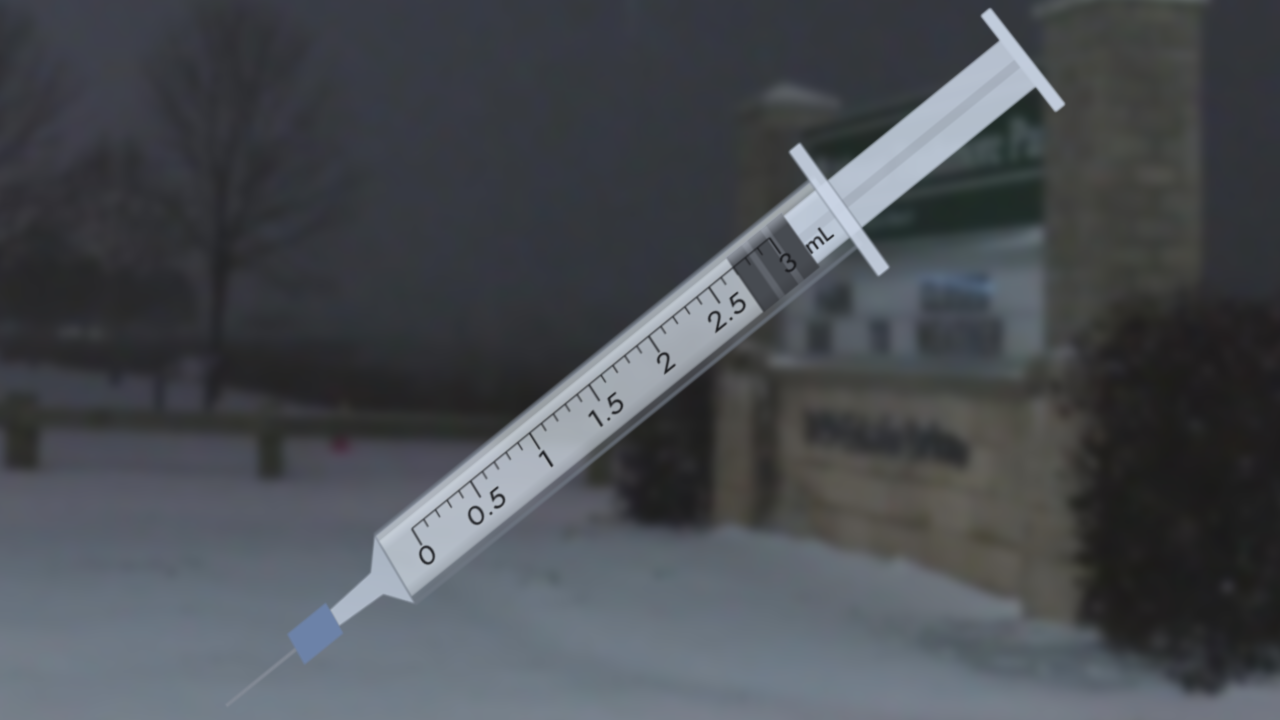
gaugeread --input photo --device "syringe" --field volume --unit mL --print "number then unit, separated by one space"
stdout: 2.7 mL
